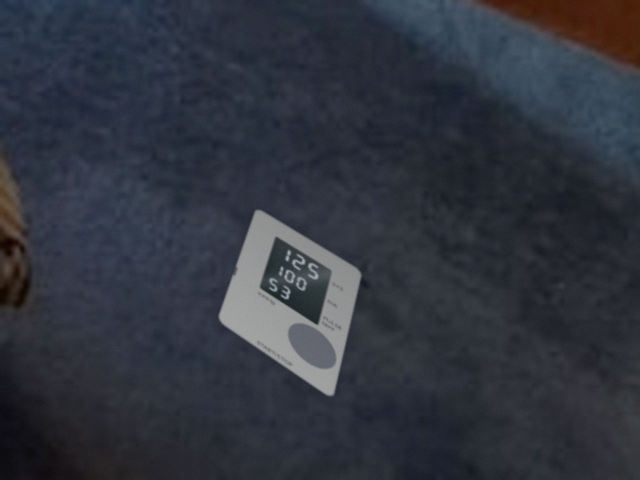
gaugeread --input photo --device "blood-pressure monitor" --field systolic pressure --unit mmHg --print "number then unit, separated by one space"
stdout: 125 mmHg
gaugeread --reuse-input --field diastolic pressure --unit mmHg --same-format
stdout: 100 mmHg
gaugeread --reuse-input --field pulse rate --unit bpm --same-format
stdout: 53 bpm
